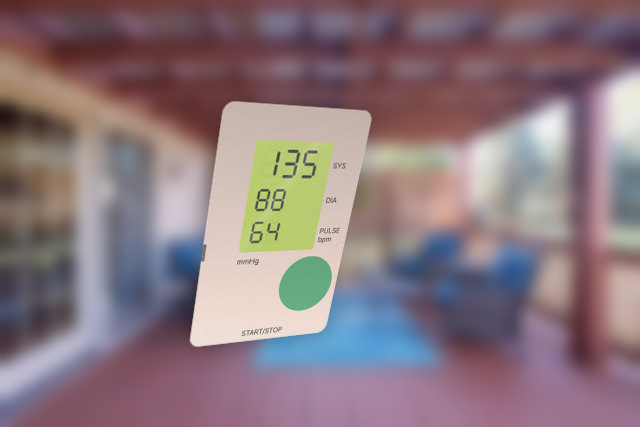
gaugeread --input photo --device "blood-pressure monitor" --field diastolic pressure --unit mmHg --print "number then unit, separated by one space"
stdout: 88 mmHg
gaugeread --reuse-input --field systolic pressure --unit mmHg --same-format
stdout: 135 mmHg
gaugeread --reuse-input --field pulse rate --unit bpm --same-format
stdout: 64 bpm
